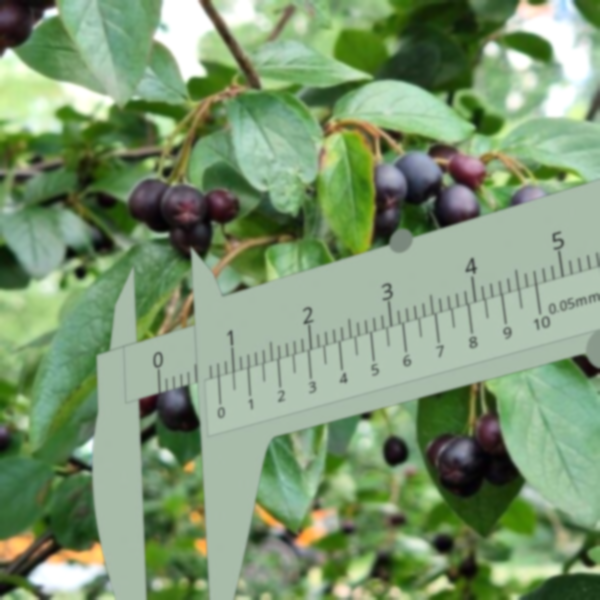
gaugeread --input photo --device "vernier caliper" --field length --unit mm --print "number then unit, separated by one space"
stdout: 8.0 mm
